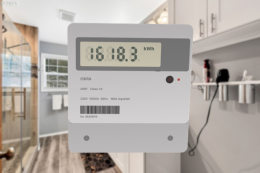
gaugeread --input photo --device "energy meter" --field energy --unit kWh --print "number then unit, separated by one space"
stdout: 1618.3 kWh
